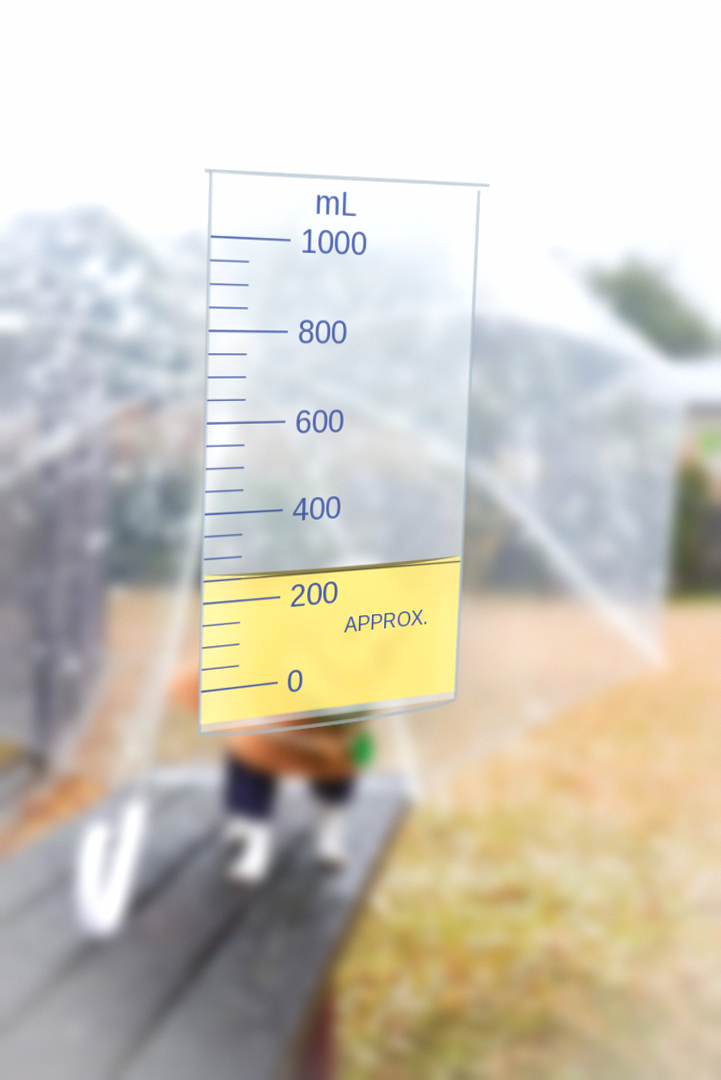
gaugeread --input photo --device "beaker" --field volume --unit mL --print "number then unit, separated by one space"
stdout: 250 mL
